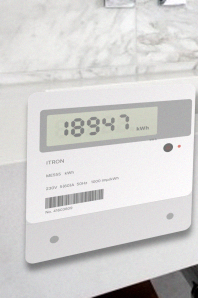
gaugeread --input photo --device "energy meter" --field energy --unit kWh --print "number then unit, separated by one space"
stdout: 18947 kWh
